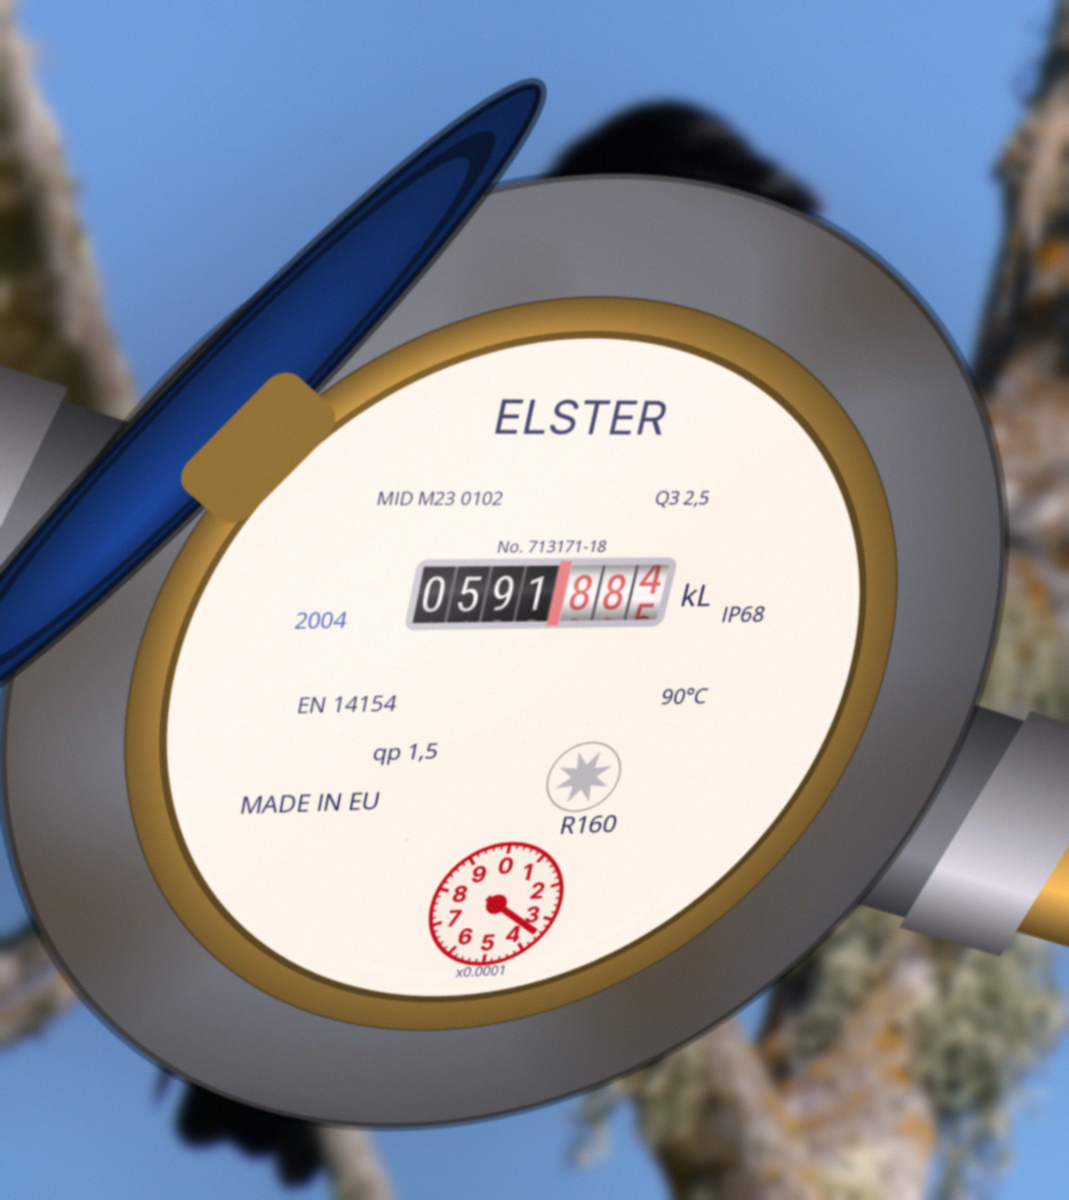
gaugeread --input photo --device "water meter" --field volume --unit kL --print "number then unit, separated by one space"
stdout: 591.8843 kL
